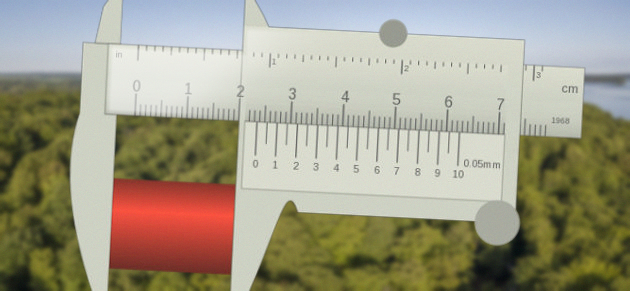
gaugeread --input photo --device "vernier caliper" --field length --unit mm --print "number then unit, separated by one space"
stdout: 23.5 mm
